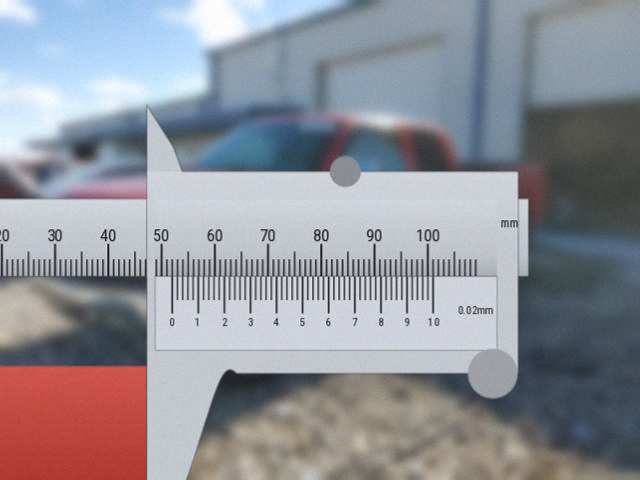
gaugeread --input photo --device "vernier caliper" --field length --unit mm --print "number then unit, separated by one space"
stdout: 52.0 mm
